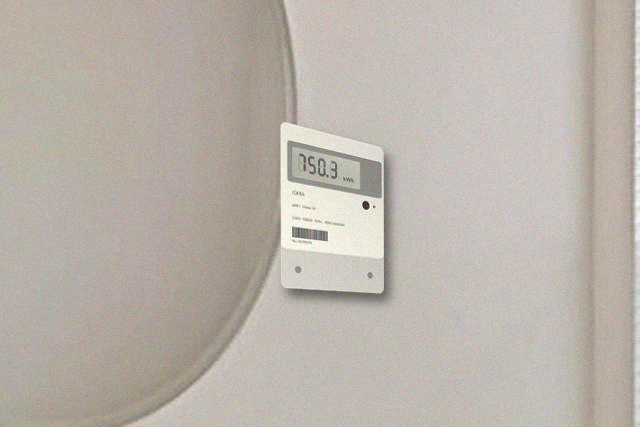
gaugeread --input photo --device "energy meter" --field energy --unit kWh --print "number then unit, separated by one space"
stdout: 750.3 kWh
